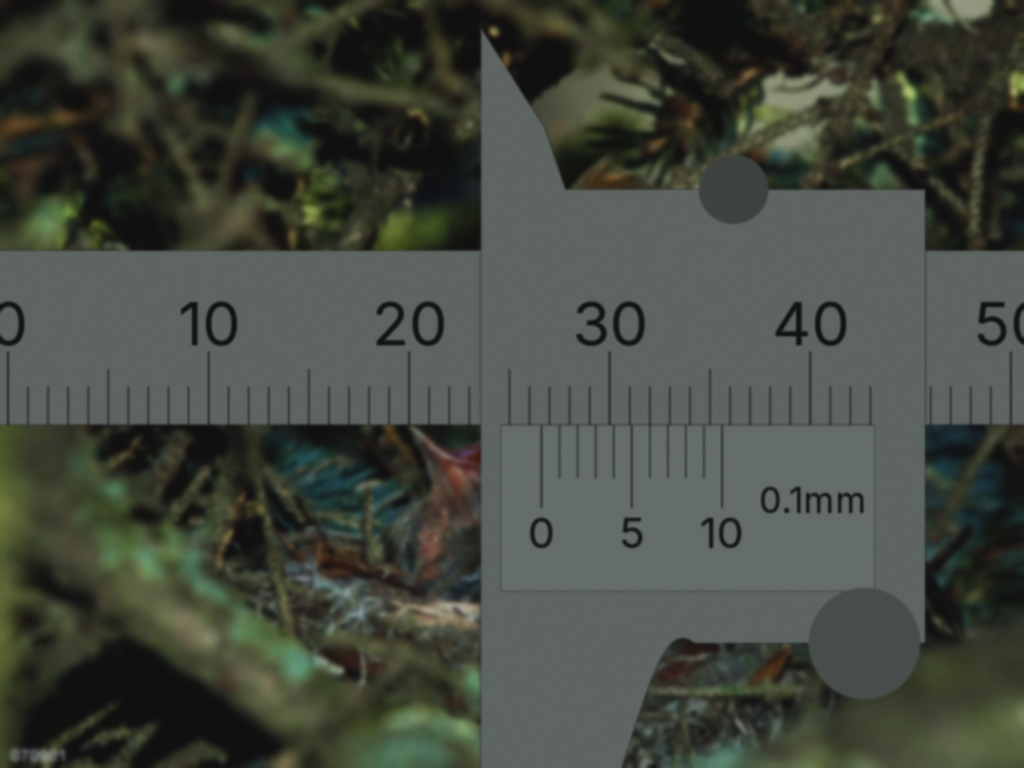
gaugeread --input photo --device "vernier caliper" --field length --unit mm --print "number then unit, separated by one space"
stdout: 26.6 mm
